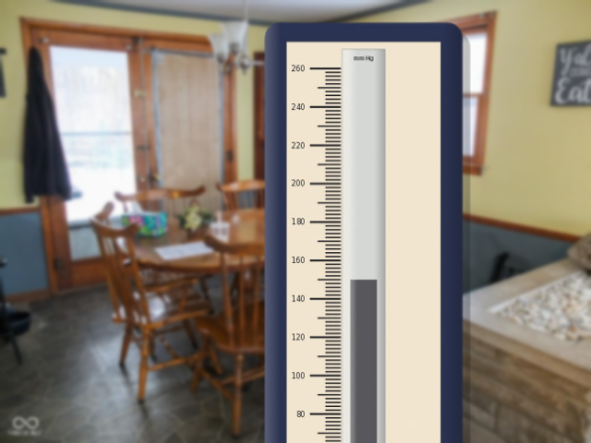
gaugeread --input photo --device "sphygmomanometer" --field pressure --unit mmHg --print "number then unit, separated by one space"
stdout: 150 mmHg
